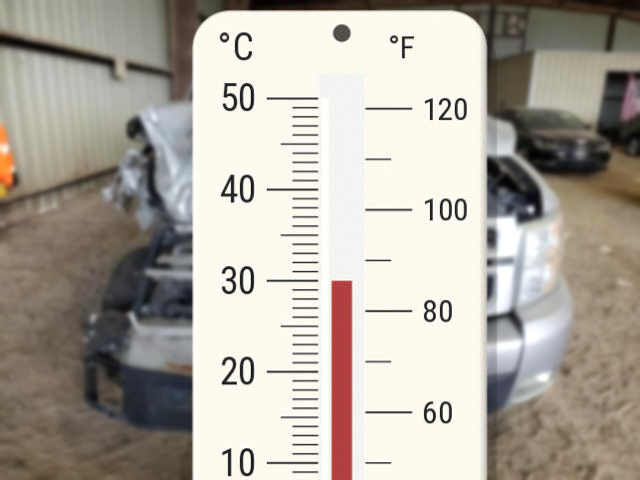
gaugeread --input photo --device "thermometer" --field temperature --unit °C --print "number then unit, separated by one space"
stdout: 30 °C
